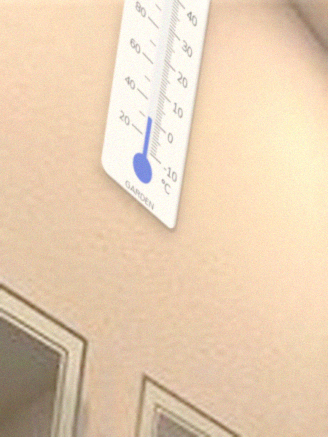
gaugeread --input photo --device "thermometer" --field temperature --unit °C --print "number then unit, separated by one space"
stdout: 0 °C
